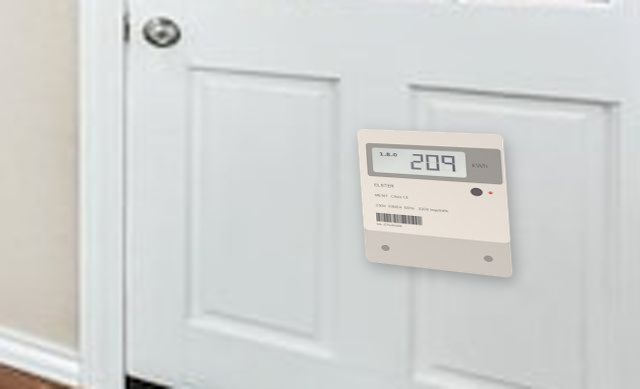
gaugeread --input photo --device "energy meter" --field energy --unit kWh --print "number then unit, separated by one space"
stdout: 209 kWh
